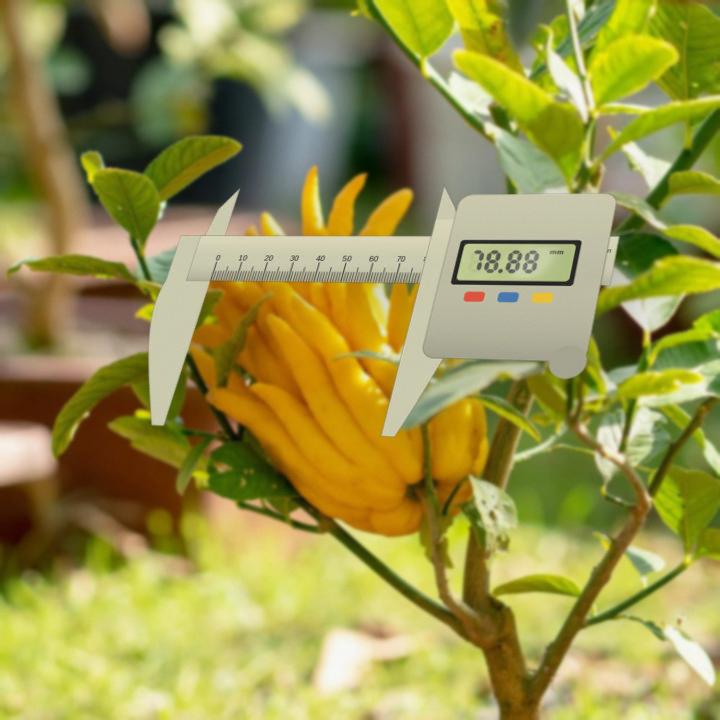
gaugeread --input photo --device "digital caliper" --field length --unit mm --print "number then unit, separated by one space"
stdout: 78.88 mm
